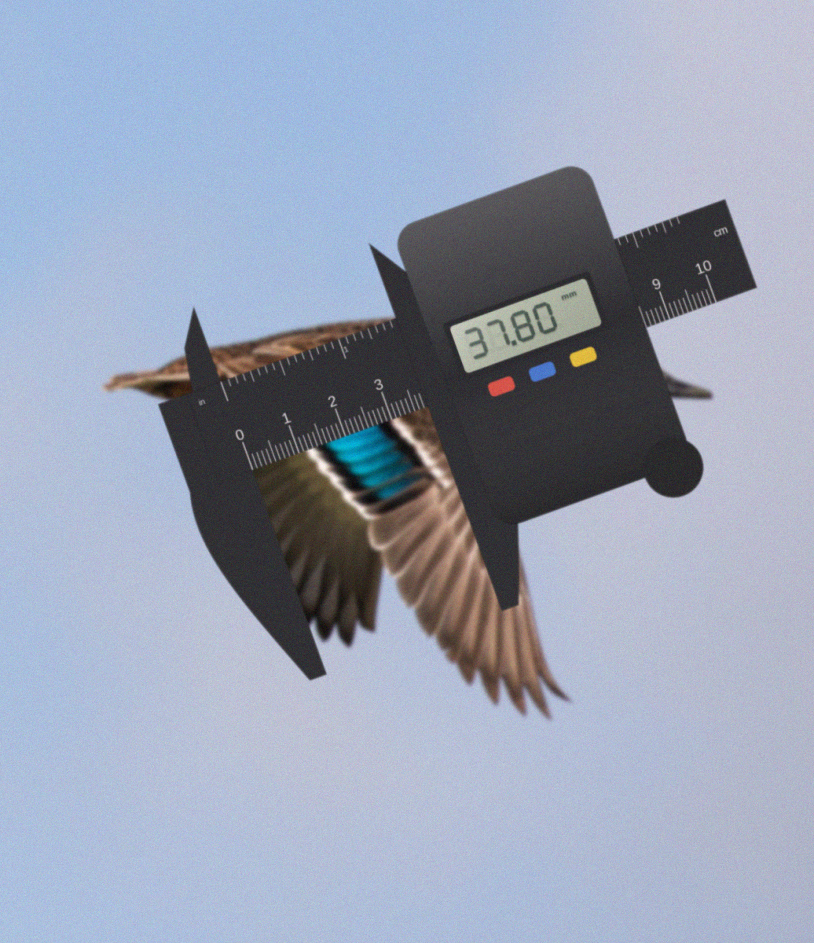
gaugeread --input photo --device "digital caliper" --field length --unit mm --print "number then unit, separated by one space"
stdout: 37.80 mm
